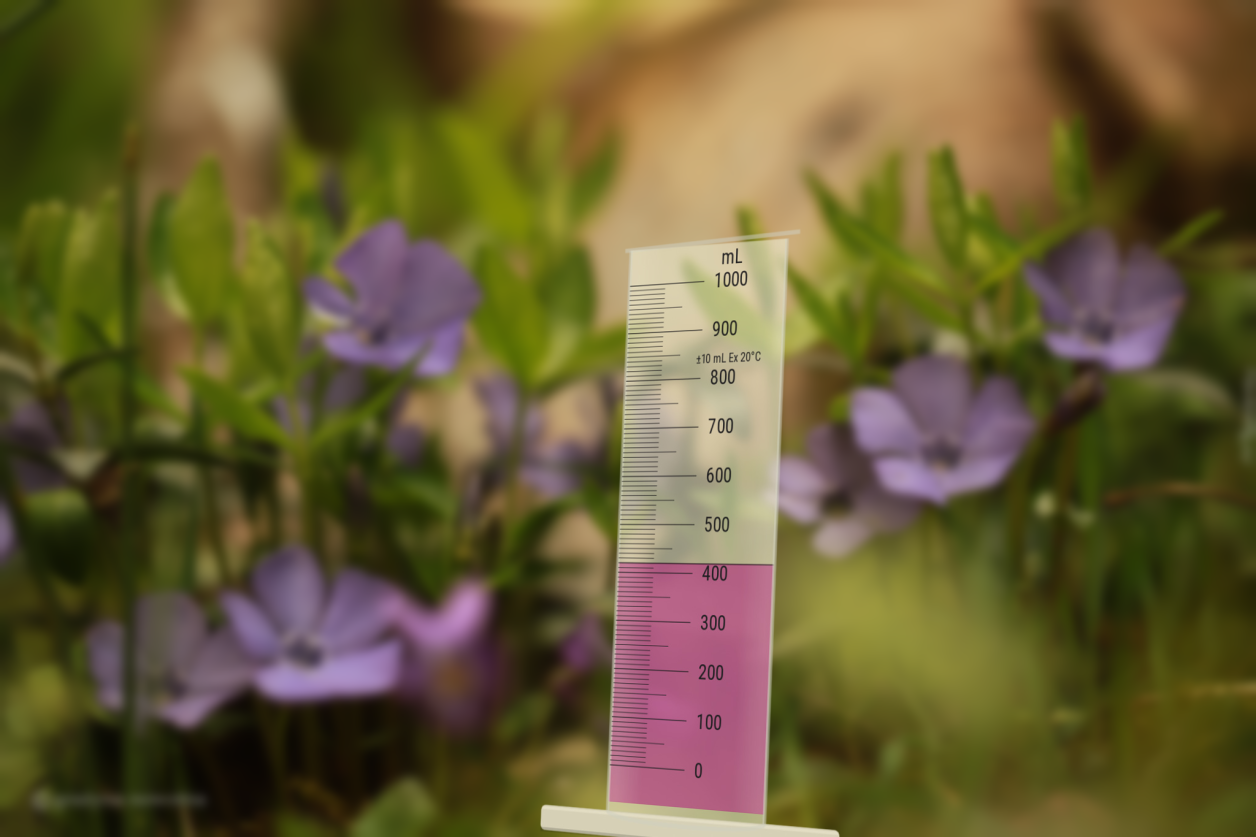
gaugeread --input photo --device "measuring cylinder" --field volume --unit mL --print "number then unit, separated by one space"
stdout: 420 mL
